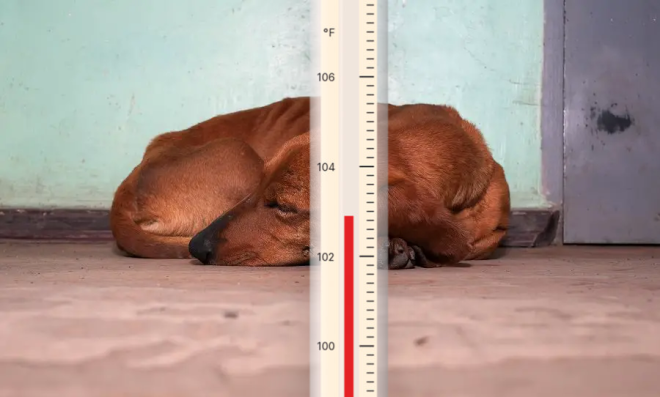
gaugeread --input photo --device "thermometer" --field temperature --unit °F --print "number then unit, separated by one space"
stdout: 102.9 °F
